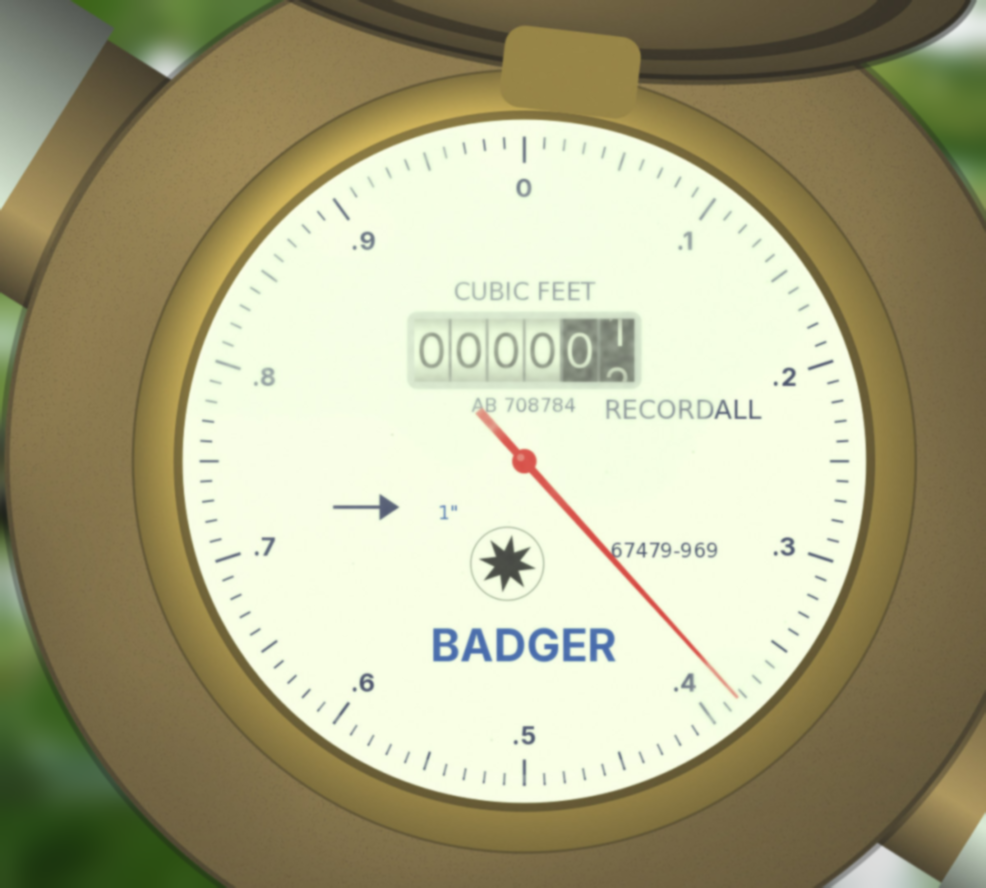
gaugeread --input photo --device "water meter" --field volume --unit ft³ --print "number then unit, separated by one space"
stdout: 1.38 ft³
